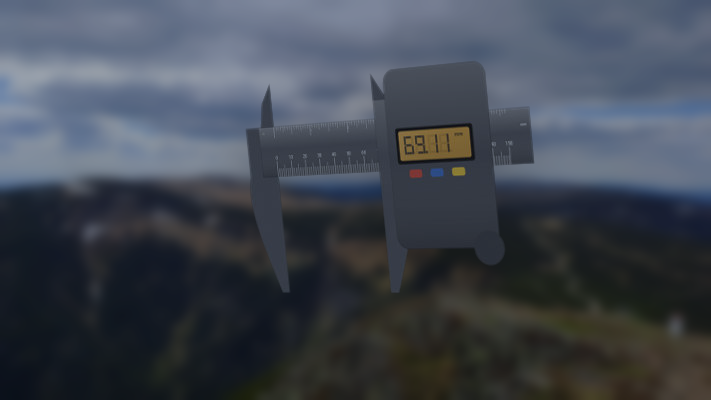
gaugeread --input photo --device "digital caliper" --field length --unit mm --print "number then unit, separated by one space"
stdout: 69.11 mm
